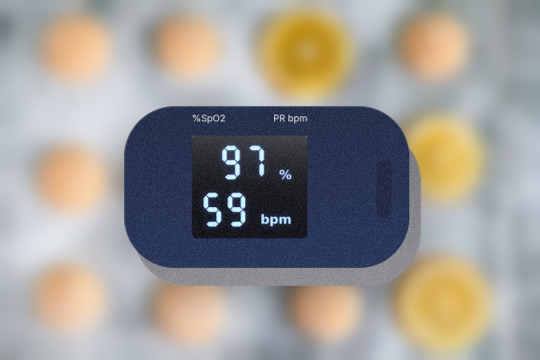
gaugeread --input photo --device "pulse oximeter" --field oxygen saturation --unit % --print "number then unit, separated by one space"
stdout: 97 %
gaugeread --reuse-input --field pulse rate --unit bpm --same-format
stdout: 59 bpm
